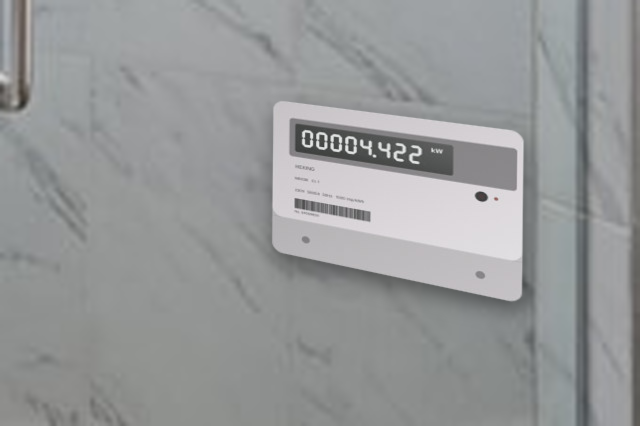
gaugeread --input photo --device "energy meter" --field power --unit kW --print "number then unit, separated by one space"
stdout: 4.422 kW
